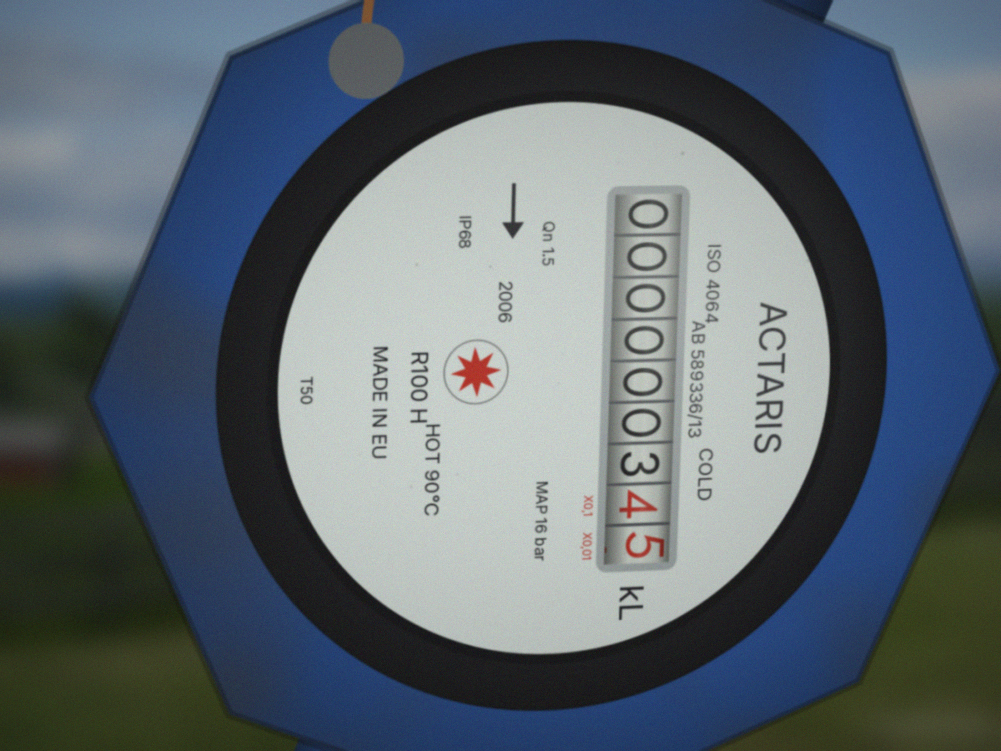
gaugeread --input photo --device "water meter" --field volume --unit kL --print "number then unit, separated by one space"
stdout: 3.45 kL
